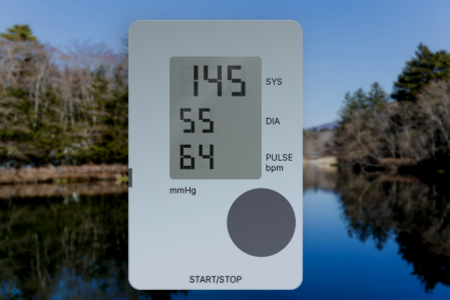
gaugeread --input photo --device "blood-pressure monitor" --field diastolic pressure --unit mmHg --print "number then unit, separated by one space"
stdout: 55 mmHg
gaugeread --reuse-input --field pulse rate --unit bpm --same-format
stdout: 64 bpm
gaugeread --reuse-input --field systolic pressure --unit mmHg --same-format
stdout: 145 mmHg
